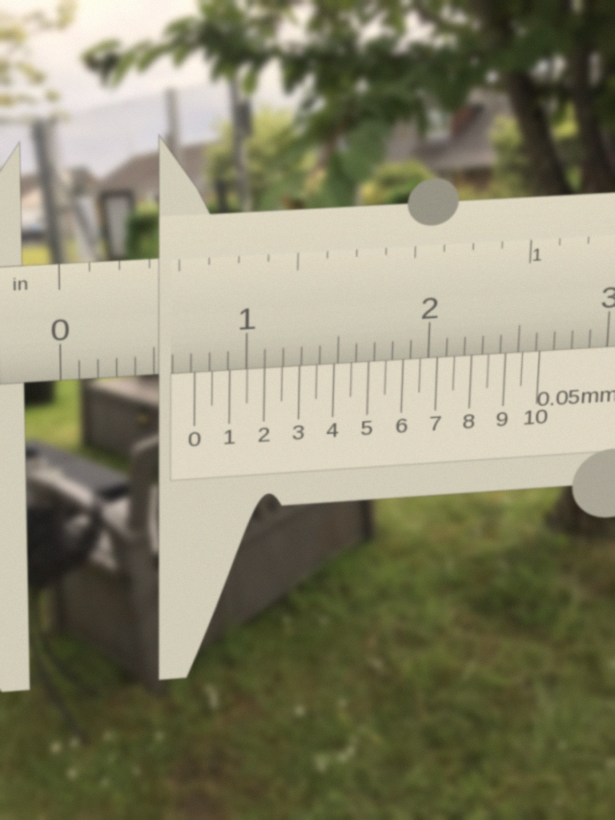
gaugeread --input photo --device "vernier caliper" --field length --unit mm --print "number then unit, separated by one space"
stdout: 7.2 mm
